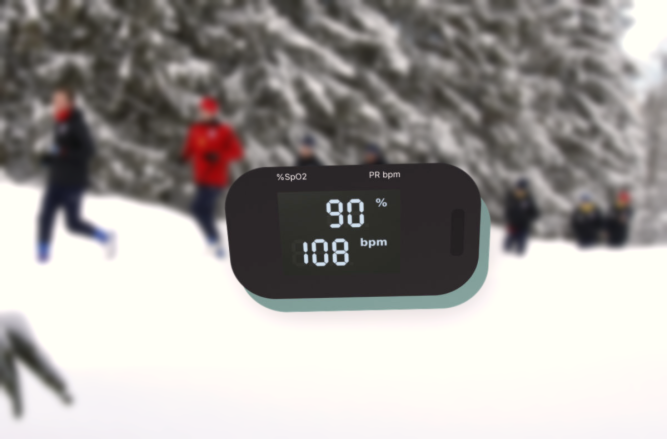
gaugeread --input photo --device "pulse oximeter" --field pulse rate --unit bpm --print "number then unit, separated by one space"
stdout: 108 bpm
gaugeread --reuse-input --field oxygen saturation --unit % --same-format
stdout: 90 %
